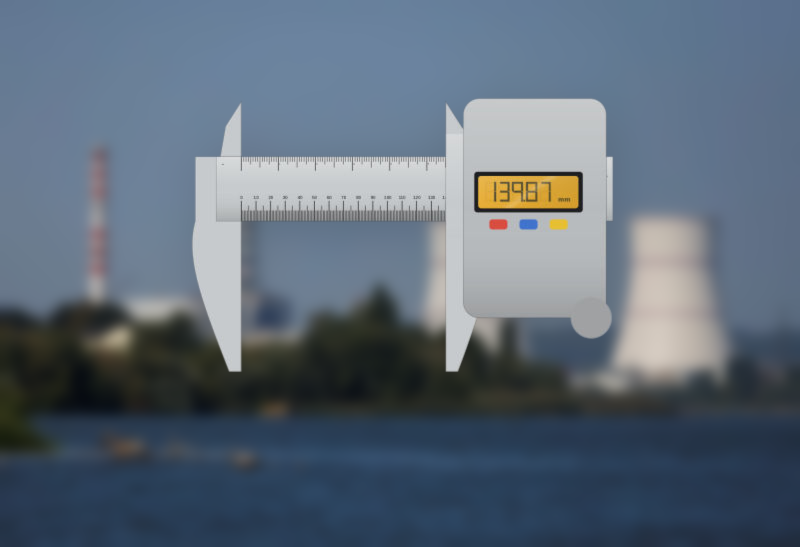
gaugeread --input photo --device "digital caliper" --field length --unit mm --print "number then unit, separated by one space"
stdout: 139.87 mm
